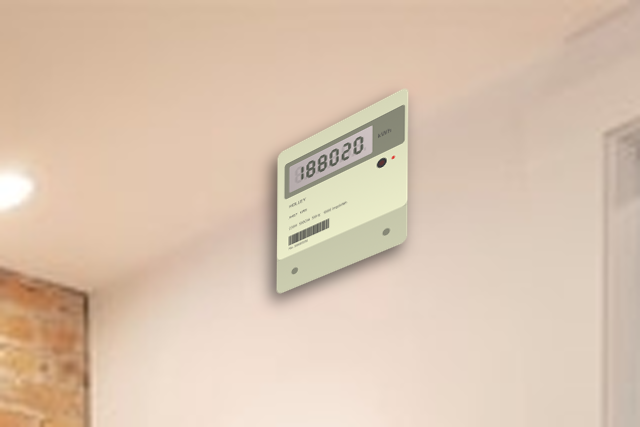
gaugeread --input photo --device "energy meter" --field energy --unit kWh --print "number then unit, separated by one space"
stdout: 188020 kWh
